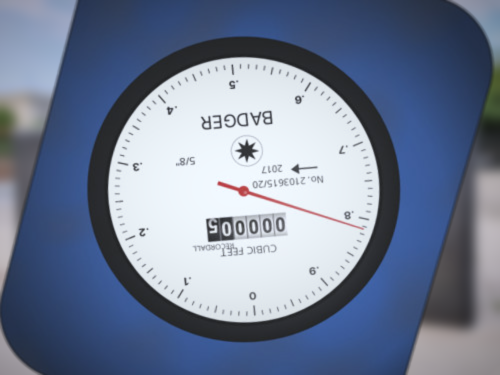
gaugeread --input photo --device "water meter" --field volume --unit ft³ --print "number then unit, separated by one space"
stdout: 4.81 ft³
